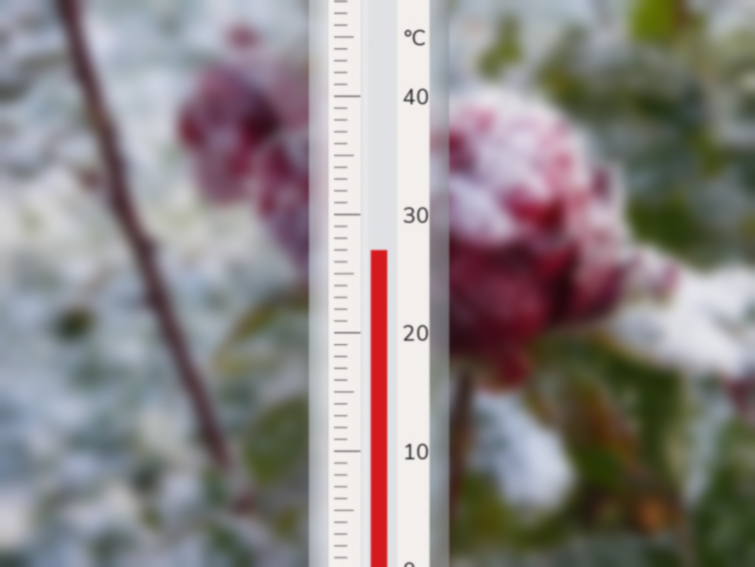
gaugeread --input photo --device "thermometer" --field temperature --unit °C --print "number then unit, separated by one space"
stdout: 27 °C
